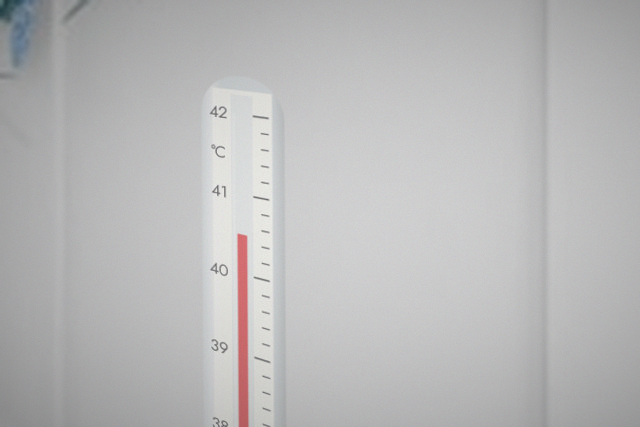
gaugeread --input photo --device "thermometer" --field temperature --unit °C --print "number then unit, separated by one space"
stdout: 40.5 °C
